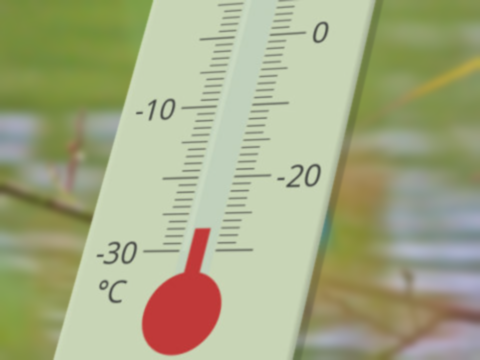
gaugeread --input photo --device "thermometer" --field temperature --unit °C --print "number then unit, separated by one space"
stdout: -27 °C
